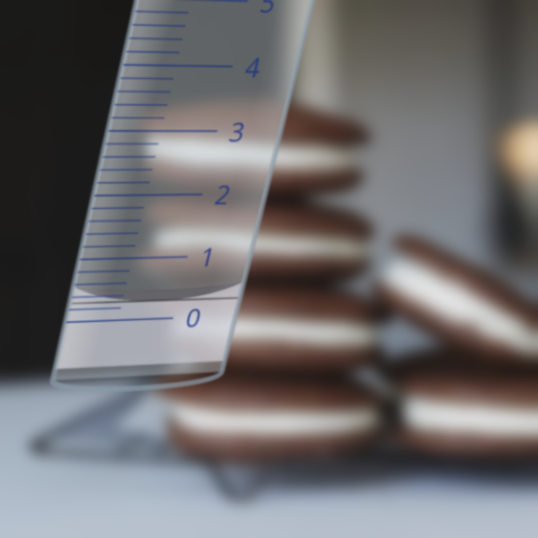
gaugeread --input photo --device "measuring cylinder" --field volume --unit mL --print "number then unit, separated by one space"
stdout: 0.3 mL
